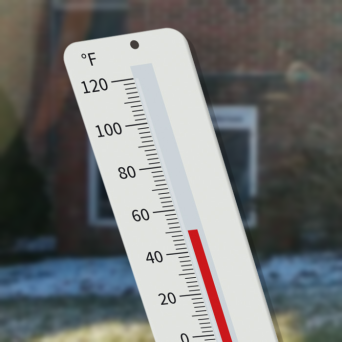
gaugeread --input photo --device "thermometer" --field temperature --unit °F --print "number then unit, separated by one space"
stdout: 50 °F
